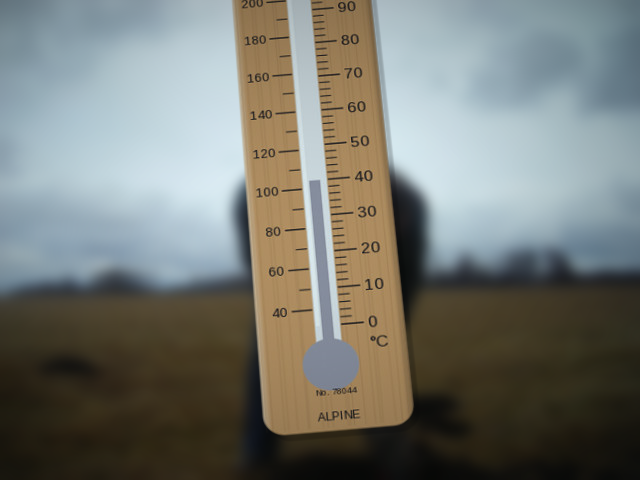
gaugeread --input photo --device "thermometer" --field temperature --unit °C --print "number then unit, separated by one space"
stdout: 40 °C
